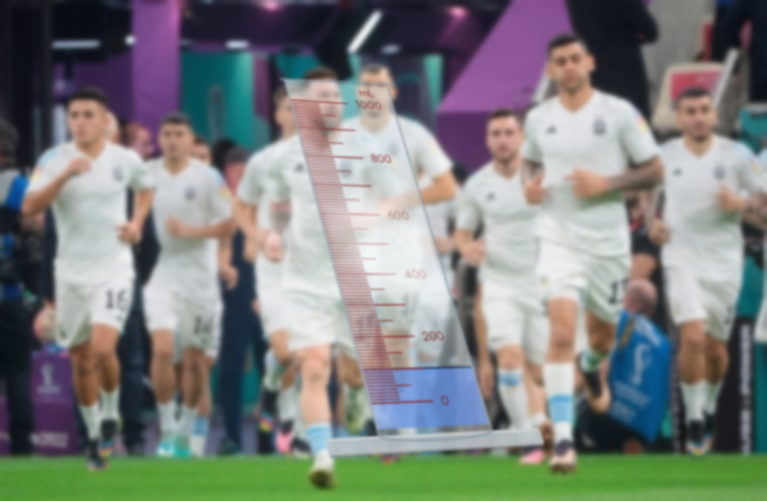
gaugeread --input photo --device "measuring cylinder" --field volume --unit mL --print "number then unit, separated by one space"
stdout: 100 mL
